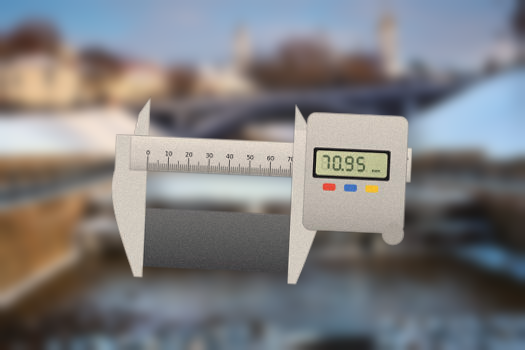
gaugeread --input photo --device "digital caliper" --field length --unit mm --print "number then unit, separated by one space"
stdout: 70.95 mm
